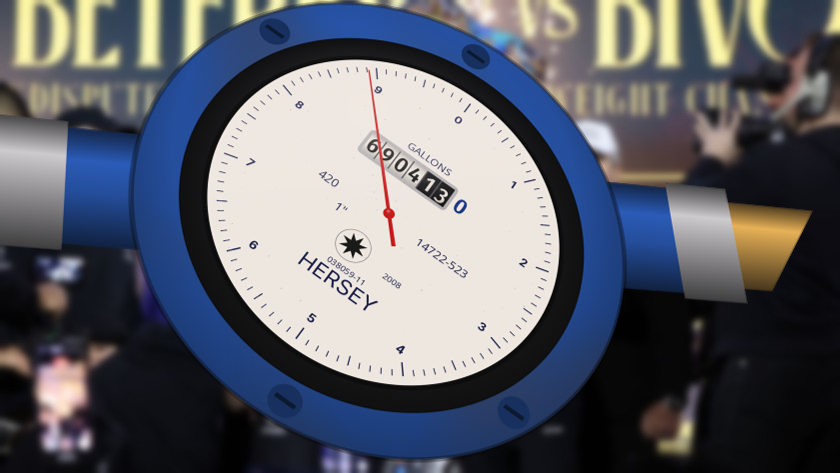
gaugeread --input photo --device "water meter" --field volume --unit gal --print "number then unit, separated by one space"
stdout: 6904128.9 gal
